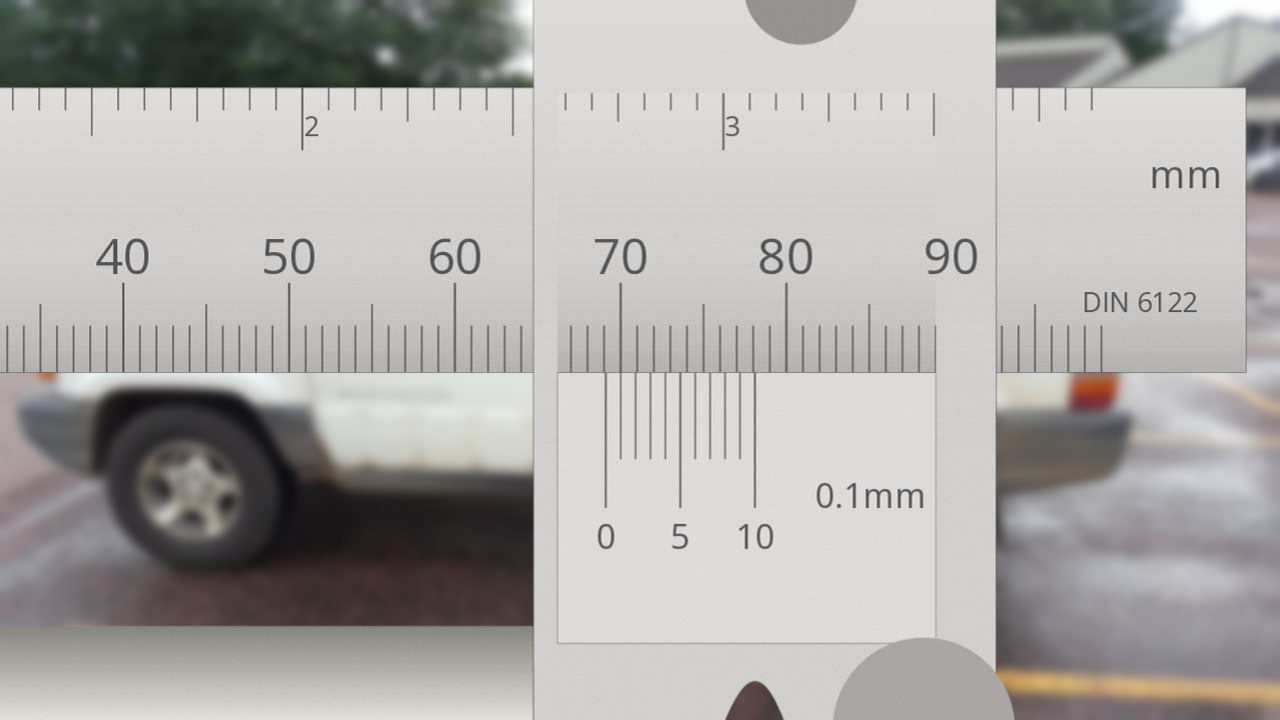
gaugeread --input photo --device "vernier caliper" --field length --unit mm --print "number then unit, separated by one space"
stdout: 69.1 mm
